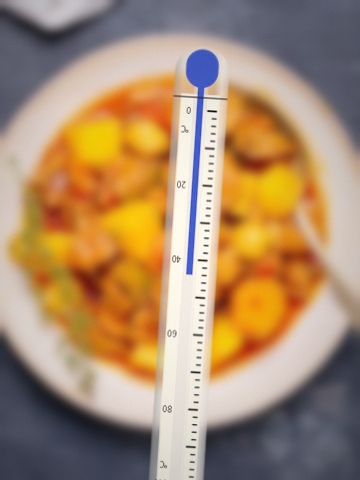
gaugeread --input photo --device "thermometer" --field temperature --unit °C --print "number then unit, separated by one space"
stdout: 44 °C
